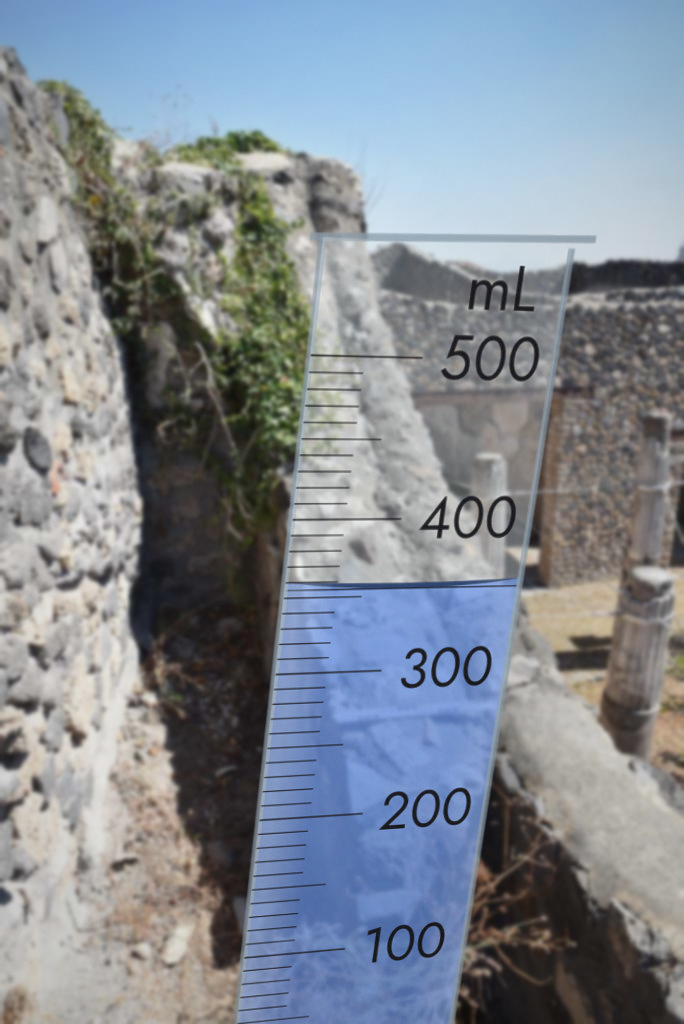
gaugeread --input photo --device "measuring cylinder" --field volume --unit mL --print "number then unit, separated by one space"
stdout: 355 mL
